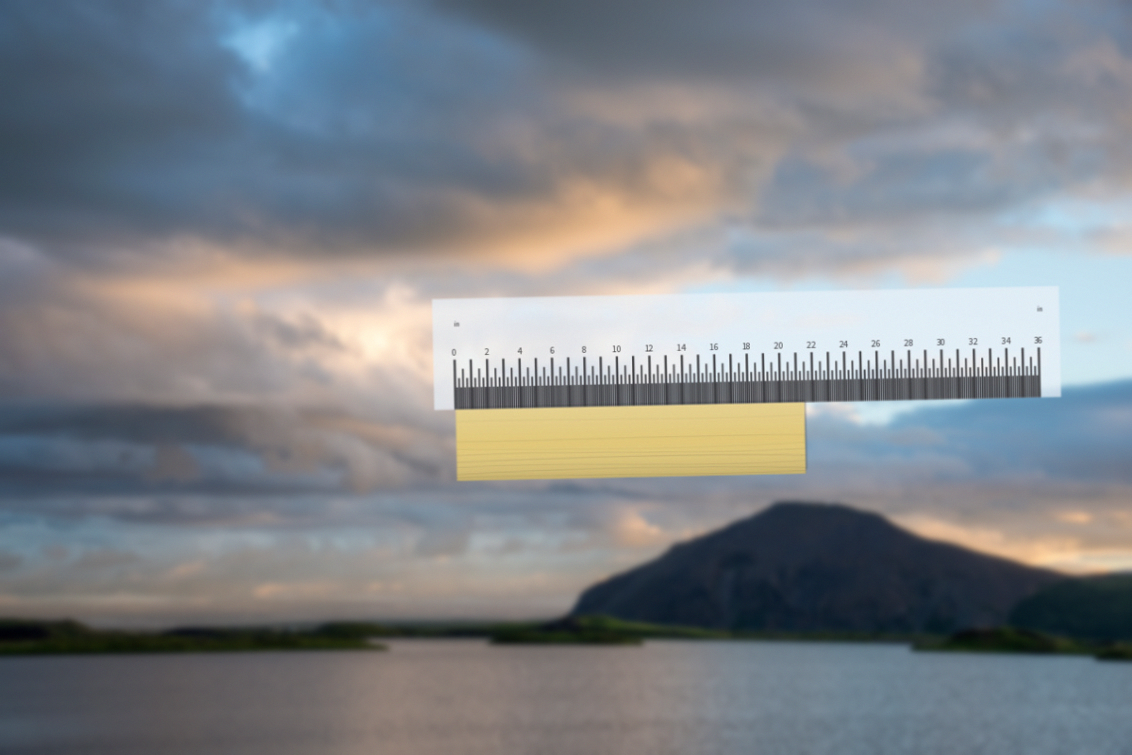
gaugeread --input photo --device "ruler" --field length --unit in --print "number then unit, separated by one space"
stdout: 21.5 in
